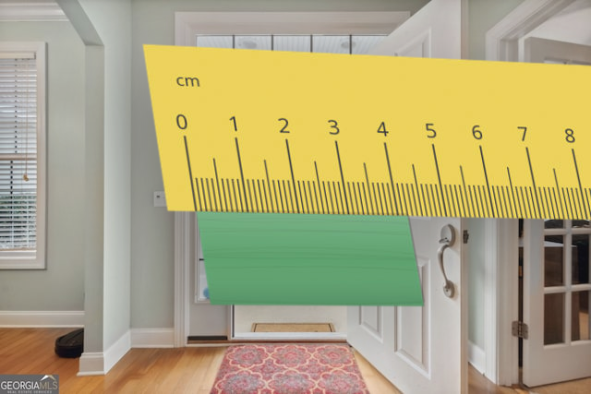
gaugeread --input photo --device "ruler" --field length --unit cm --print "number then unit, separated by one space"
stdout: 4.2 cm
